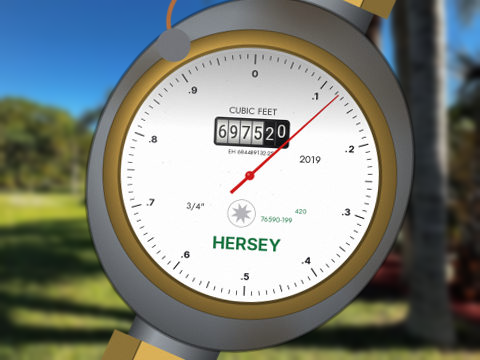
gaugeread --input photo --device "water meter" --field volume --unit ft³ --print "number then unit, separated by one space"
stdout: 697520.12 ft³
